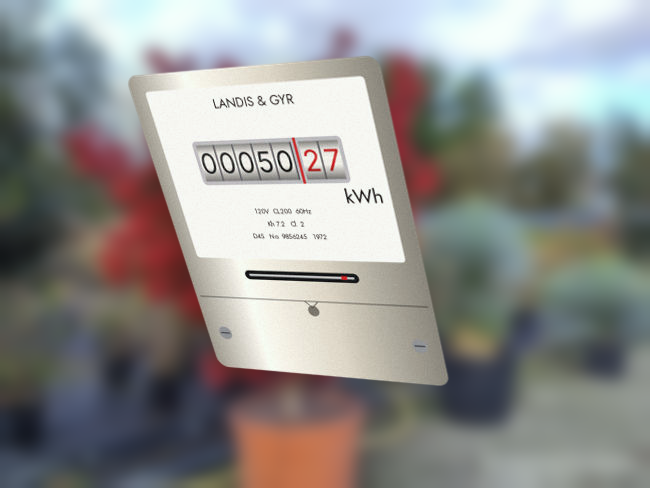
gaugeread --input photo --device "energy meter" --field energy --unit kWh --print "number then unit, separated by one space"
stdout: 50.27 kWh
